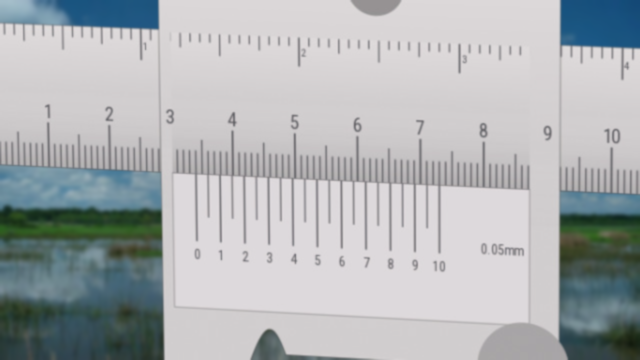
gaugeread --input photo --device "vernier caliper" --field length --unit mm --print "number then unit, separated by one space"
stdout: 34.0 mm
